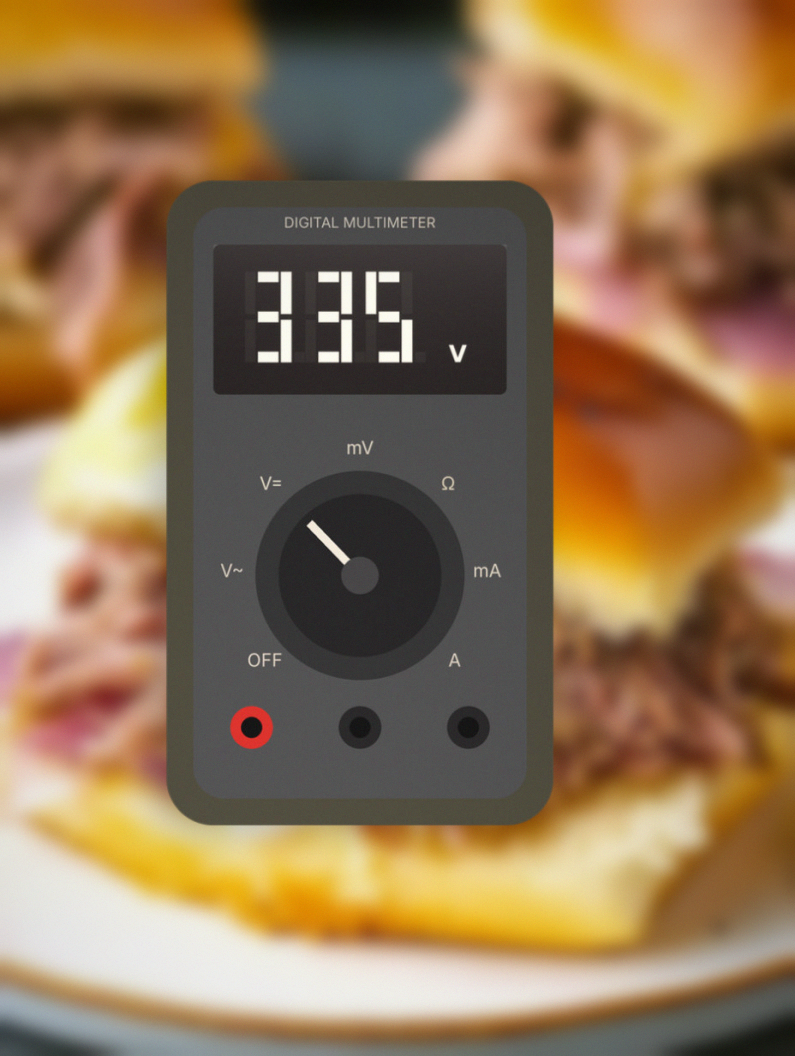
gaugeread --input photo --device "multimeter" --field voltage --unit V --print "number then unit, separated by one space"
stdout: 335 V
